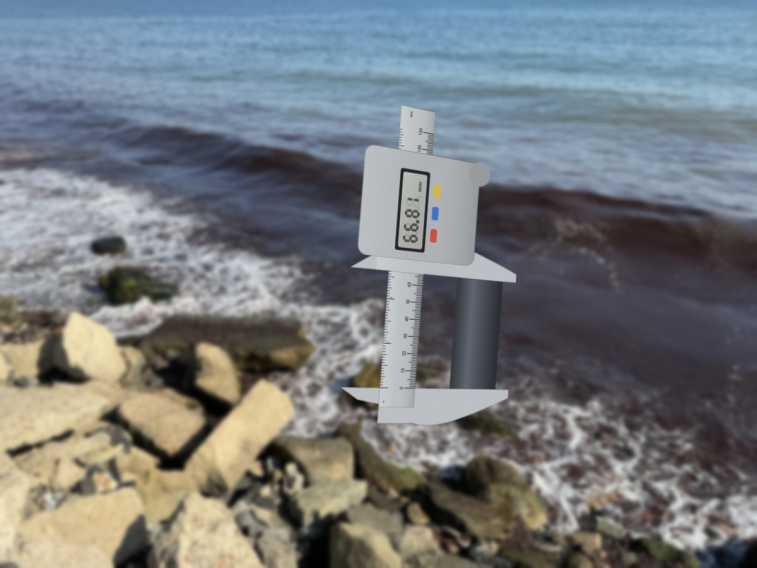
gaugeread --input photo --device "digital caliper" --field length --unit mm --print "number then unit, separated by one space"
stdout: 66.81 mm
